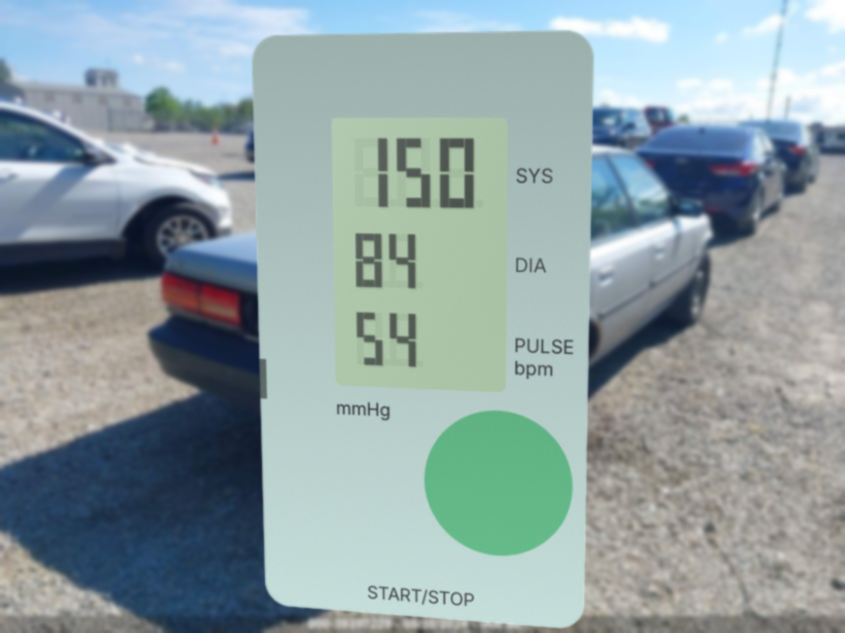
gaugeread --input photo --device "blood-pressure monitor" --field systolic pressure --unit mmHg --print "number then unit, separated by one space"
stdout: 150 mmHg
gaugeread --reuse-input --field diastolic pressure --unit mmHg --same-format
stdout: 84 mmHg
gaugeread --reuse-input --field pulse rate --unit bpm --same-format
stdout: 54 bpm
